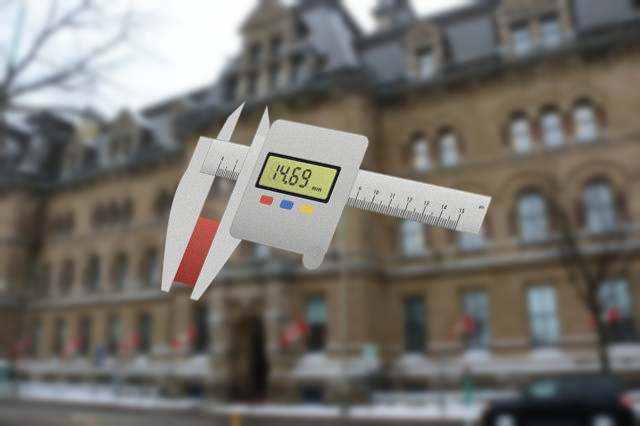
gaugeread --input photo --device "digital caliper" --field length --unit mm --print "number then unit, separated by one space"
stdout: 14.69 mm
